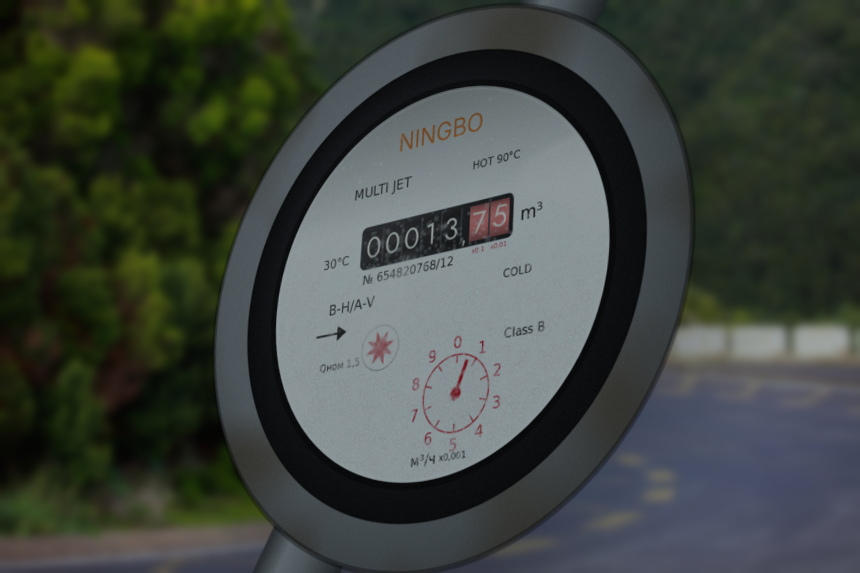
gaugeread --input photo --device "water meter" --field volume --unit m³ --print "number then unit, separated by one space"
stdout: 13.750 m³
